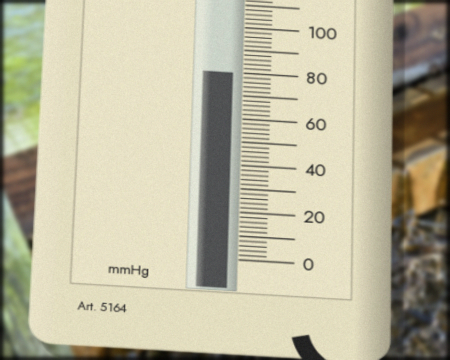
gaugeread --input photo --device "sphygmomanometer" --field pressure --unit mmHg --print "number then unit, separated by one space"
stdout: 80 mmHg
